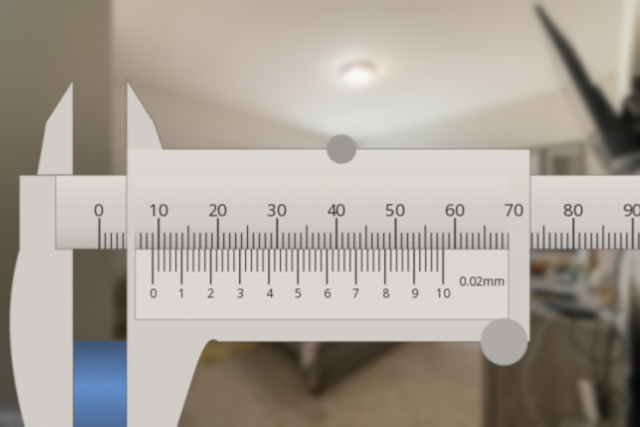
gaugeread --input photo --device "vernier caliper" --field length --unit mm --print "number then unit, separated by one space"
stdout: 9.0 mm
